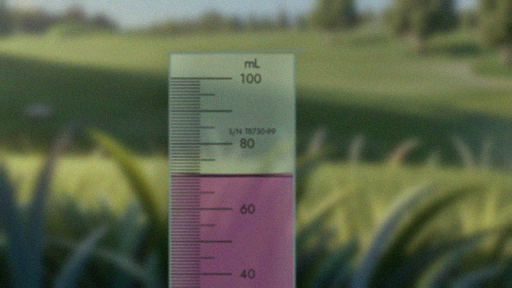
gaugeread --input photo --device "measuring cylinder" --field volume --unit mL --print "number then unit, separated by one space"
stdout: 70 mL
